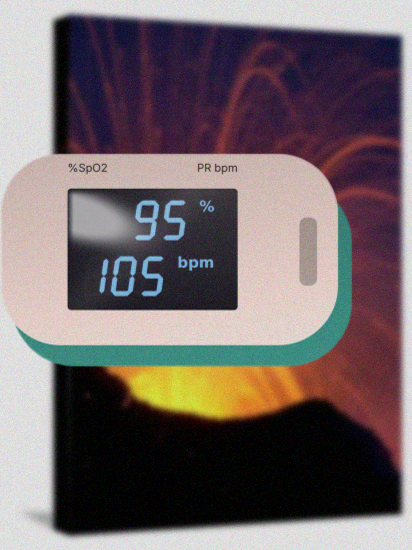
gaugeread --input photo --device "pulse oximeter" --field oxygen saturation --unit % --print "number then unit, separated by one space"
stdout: 95 %
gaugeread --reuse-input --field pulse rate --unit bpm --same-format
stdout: 105 bpm
